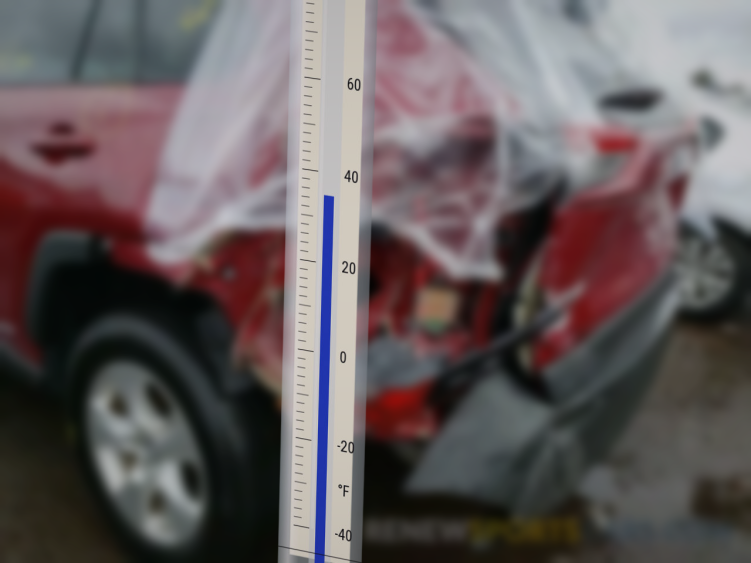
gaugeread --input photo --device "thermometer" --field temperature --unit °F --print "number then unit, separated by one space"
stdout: 35 °F
